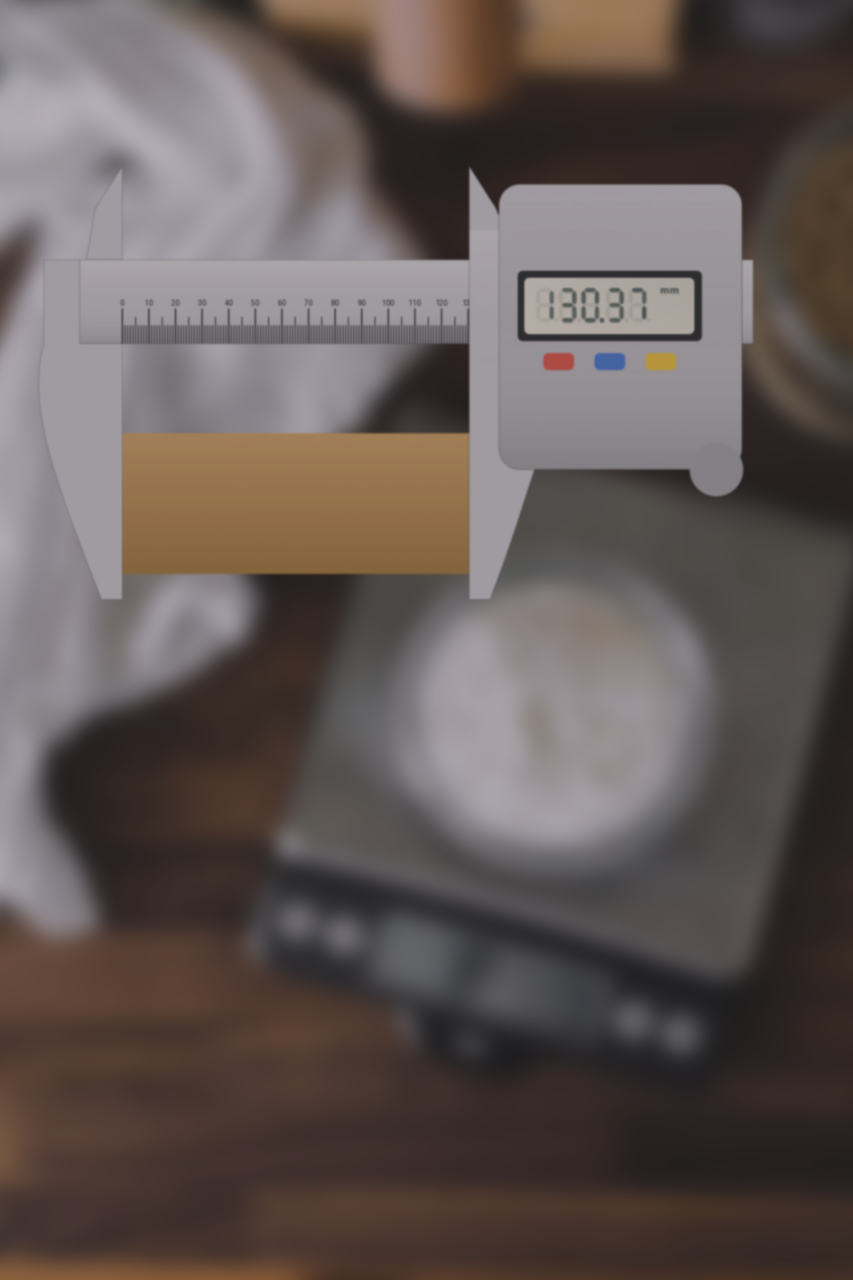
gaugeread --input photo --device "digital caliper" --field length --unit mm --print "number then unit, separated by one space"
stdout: 130.37 mm
